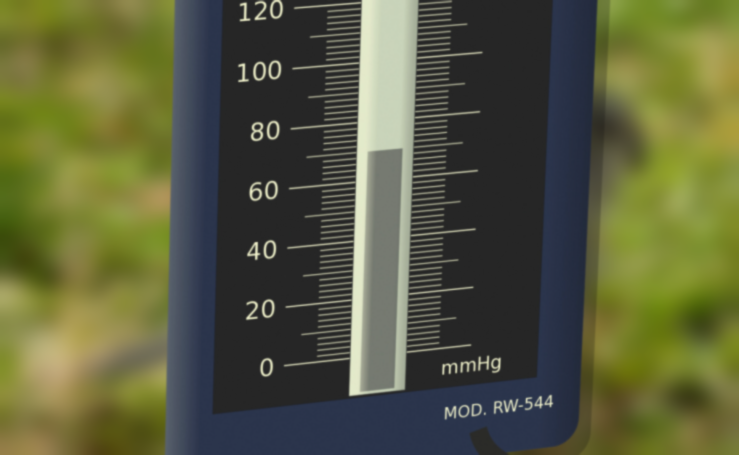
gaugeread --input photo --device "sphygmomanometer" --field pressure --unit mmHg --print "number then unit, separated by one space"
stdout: 70 mmHg
